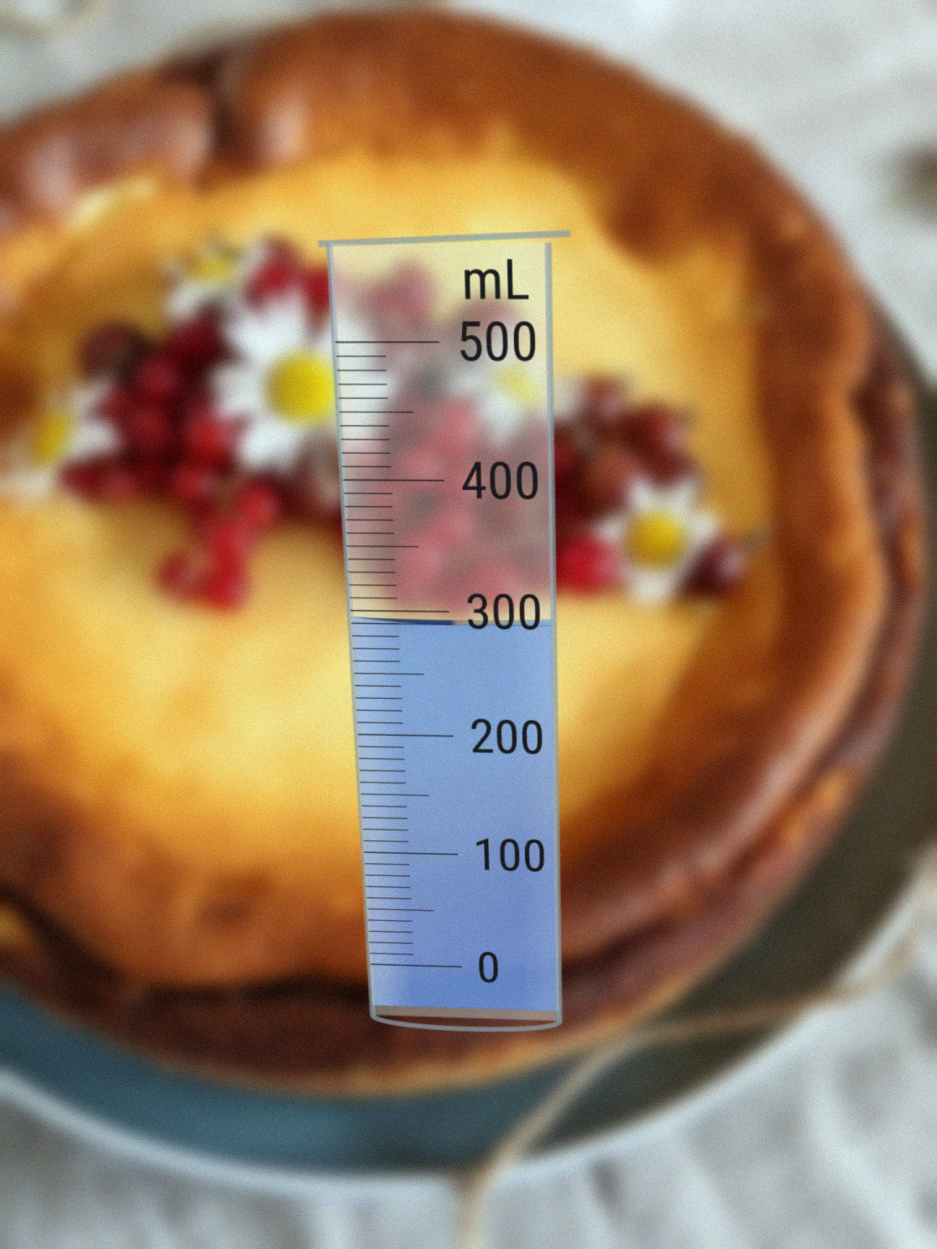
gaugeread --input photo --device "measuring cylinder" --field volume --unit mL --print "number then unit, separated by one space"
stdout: 290 mL
